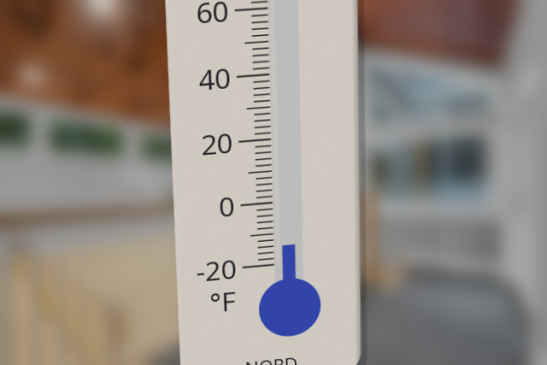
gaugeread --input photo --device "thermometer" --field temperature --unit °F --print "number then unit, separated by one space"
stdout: -14 °F
